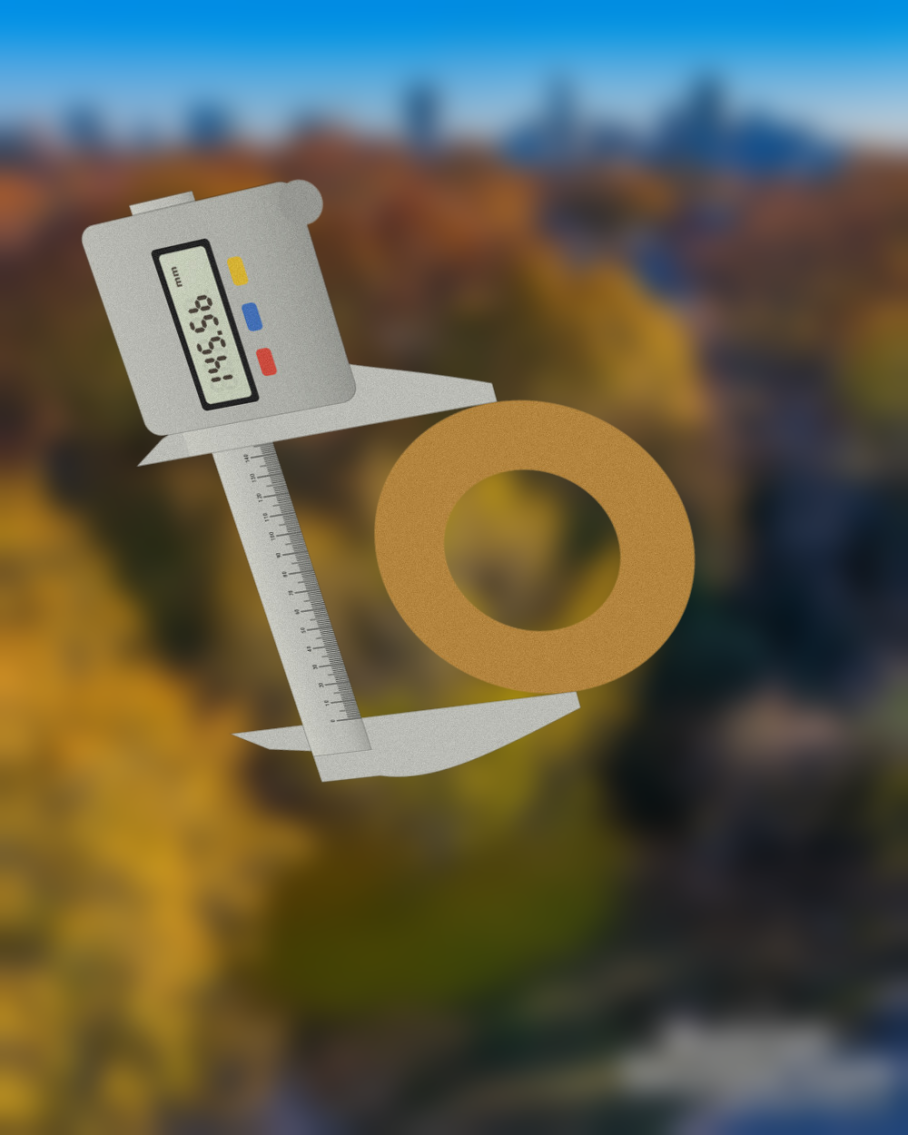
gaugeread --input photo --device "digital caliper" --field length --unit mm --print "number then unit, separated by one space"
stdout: 145.56 mm
